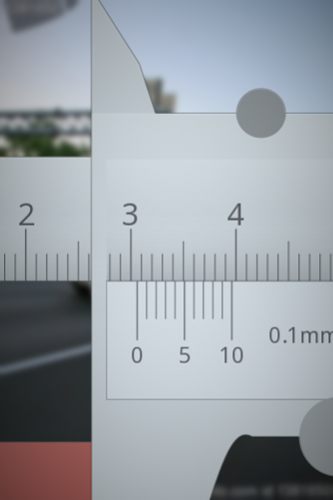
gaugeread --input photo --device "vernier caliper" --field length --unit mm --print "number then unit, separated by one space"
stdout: 30.6 mm
